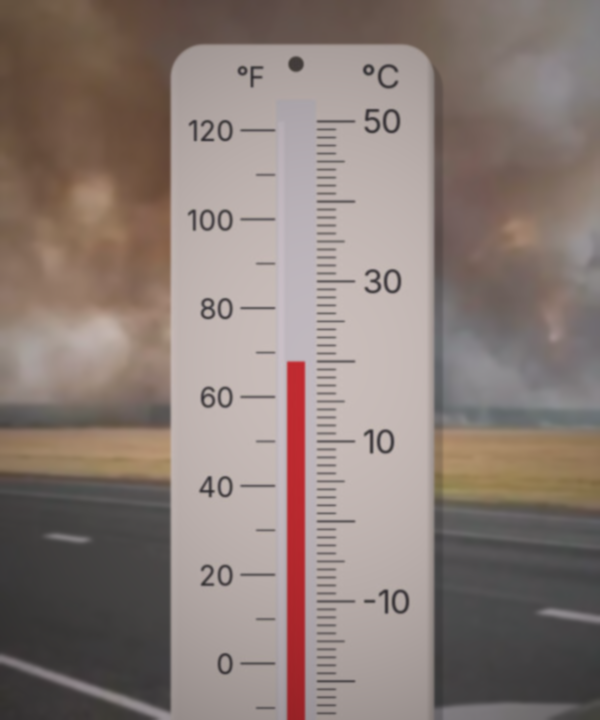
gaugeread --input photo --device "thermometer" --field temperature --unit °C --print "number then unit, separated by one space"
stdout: 20 °C
